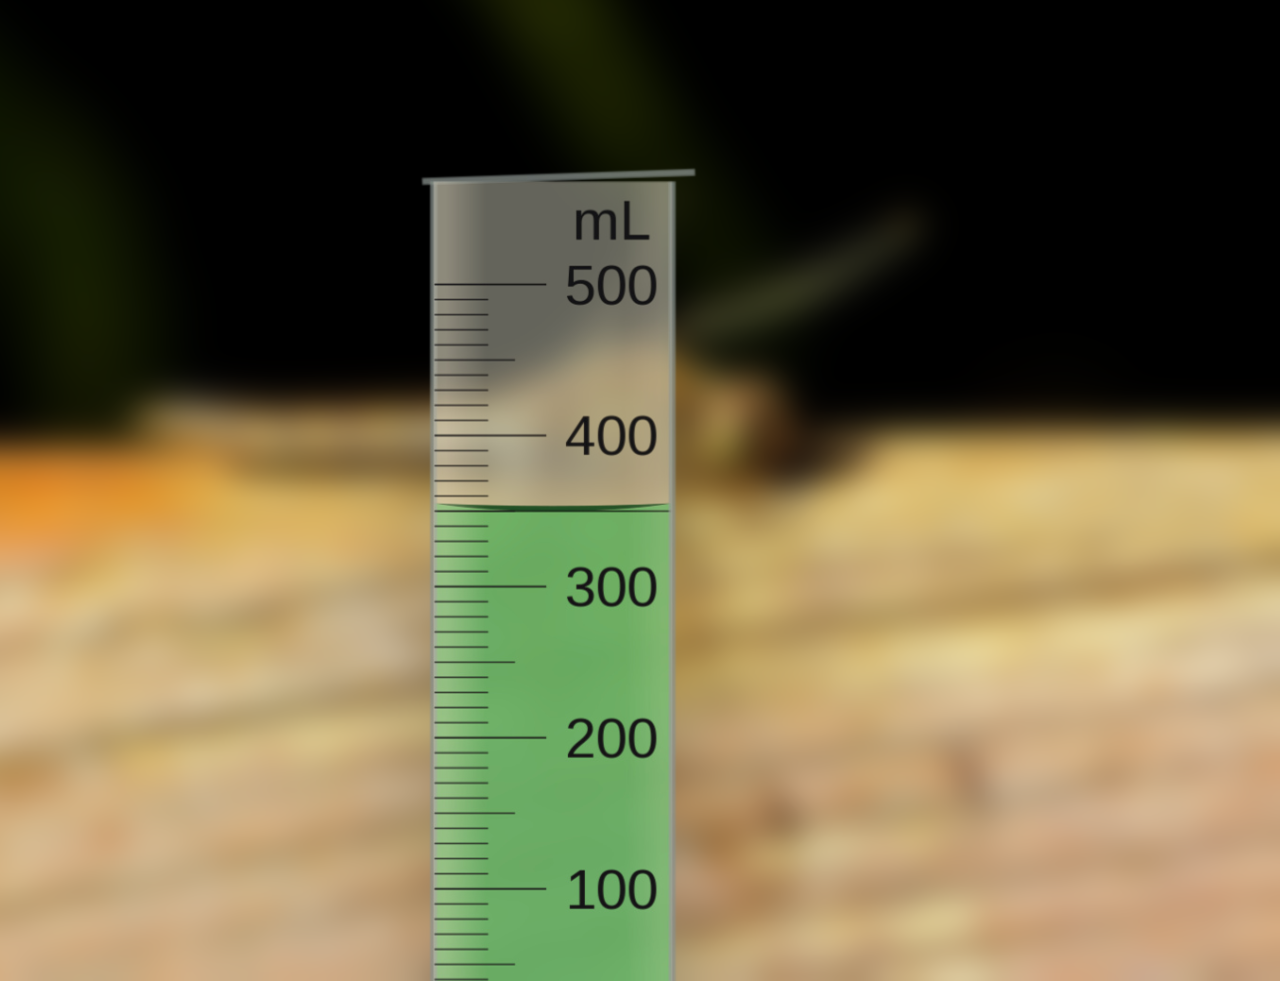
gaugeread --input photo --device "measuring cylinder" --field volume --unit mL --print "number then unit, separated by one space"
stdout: 350 mL
